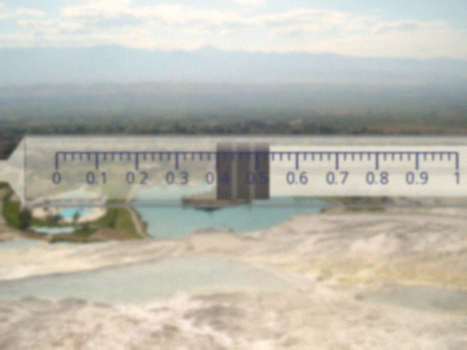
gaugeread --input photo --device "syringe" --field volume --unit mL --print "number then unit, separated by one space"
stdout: 0.4 mL
